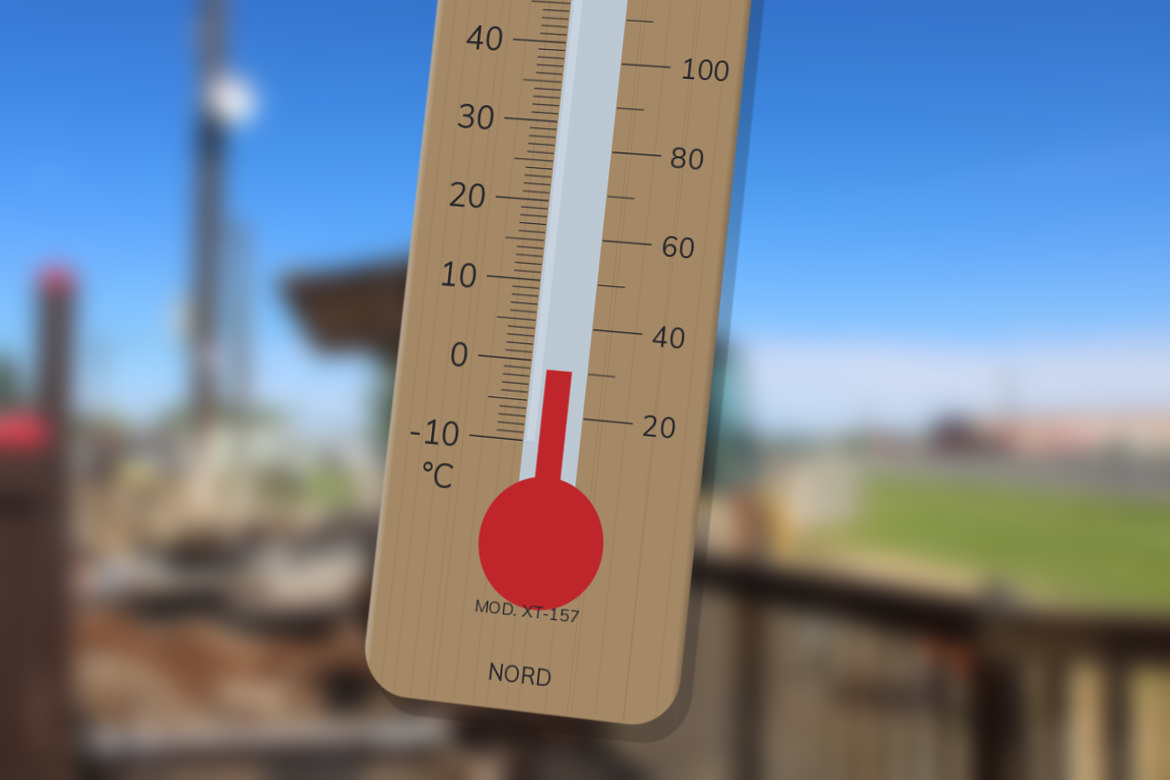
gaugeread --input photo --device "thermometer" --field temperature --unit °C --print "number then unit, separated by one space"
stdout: -1 °C
